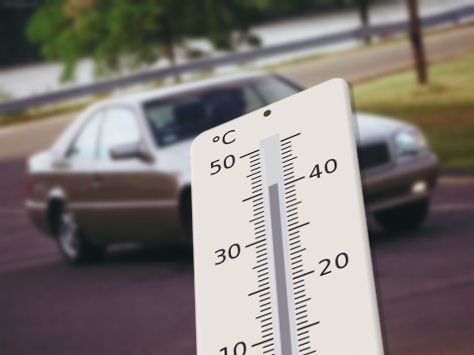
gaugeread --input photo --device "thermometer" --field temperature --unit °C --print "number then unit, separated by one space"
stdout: 41 °C
